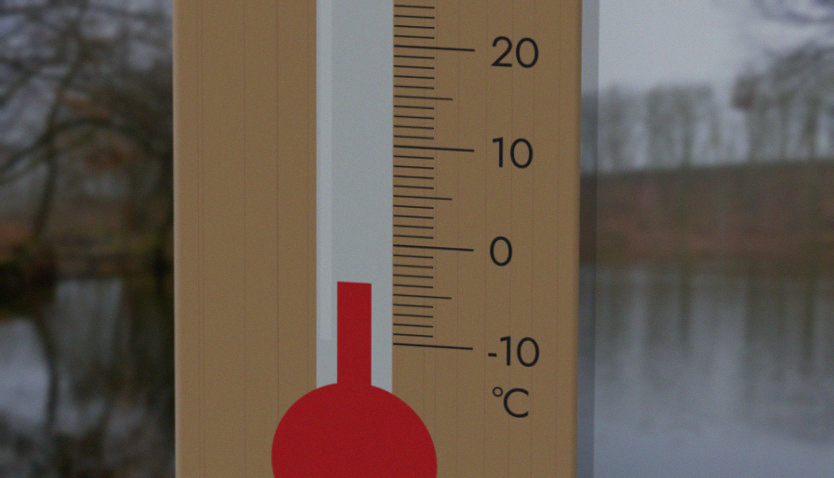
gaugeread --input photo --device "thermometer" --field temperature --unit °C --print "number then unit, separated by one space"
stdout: -4 °C
